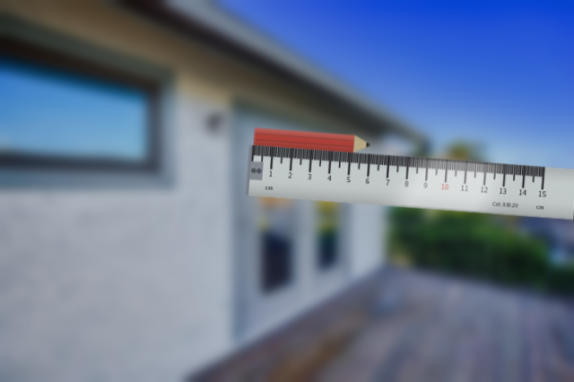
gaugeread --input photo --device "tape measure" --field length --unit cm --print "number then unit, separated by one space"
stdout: 6 cm
